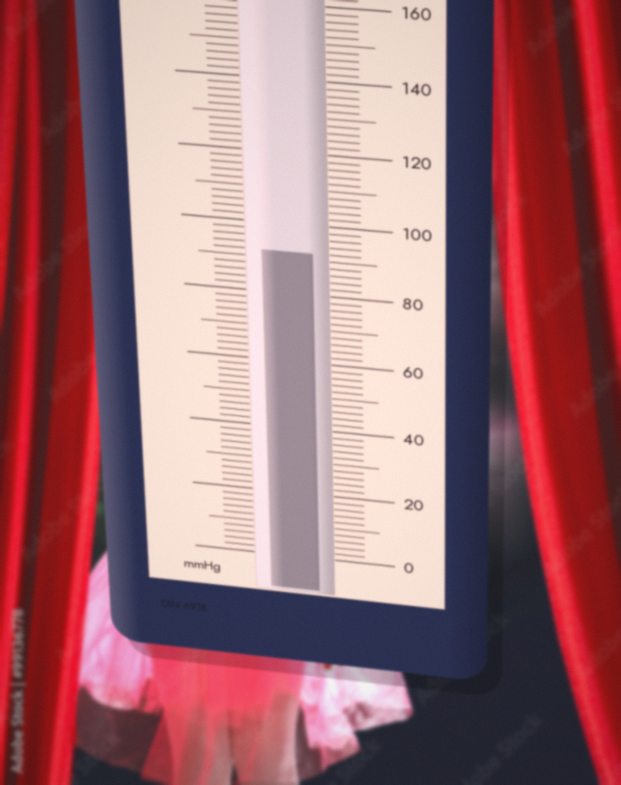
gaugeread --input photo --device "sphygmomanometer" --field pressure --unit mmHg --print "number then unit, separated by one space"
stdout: 92 mmHg
